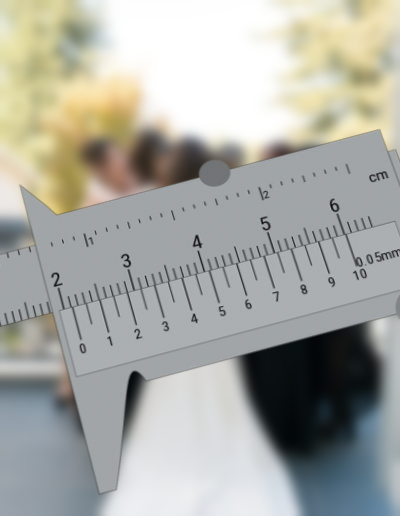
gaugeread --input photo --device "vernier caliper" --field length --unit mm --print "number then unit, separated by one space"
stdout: 21.2 mm
